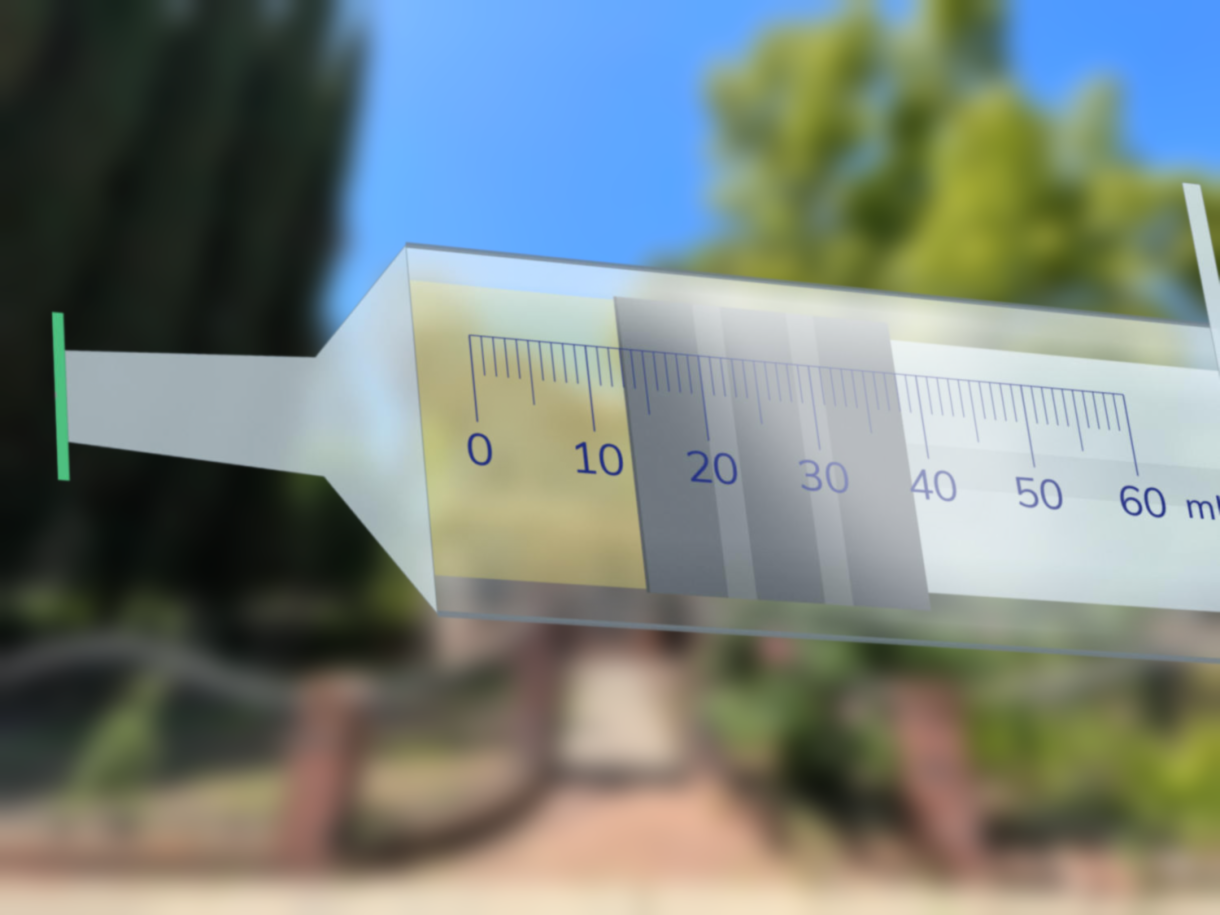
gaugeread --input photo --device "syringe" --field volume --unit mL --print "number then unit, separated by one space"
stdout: 13 mL
